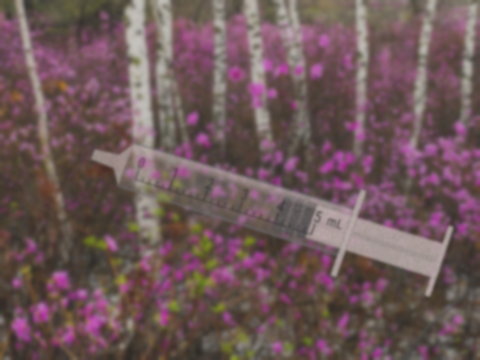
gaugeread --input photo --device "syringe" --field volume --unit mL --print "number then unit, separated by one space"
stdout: 4 mL
